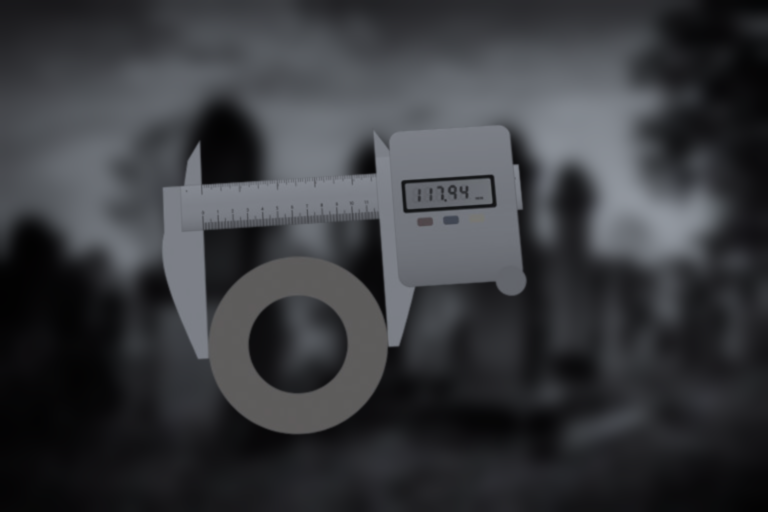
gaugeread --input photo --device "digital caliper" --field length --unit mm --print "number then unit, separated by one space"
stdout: 117.94 mm
